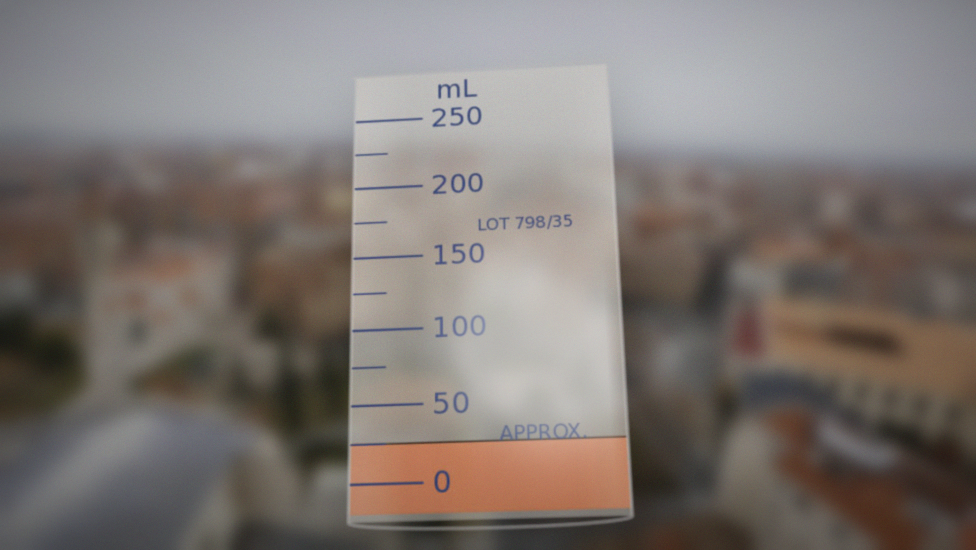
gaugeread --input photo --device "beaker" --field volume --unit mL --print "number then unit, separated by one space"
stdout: 25 mL
